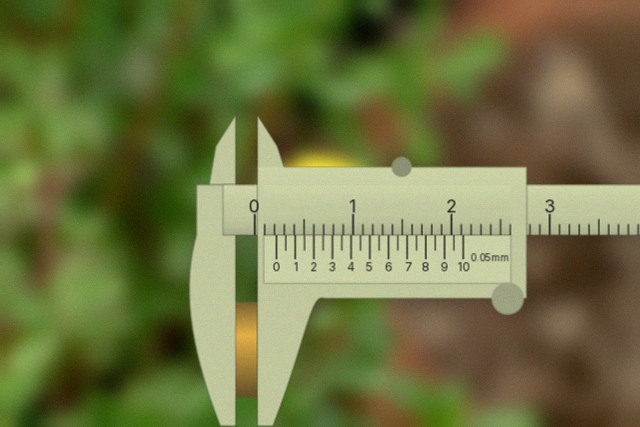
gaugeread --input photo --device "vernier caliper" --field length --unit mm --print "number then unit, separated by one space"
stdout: 2.2 mm
